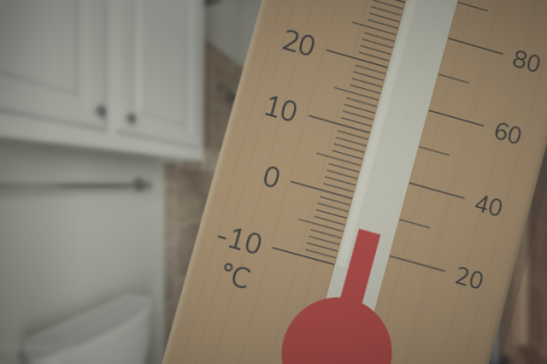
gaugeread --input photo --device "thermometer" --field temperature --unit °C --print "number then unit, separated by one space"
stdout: -4 °C
